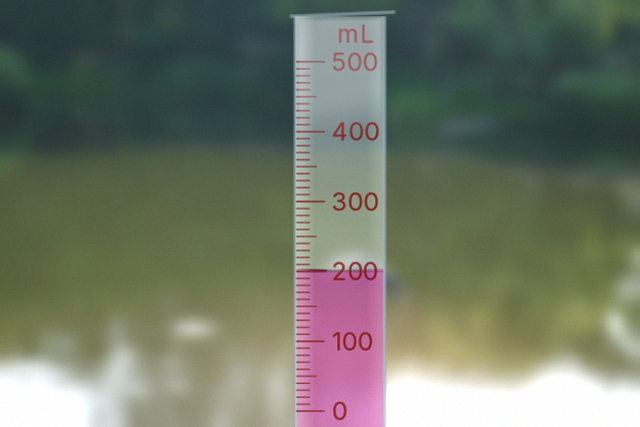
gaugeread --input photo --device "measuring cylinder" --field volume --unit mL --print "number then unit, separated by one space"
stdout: 200 mL
